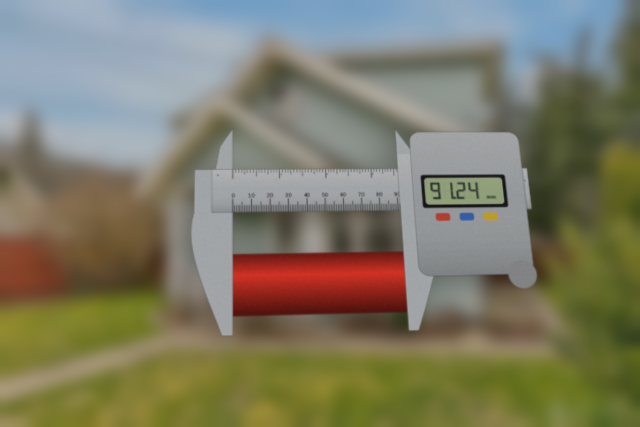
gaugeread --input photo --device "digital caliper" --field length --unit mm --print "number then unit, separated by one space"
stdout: 91.24 mm
